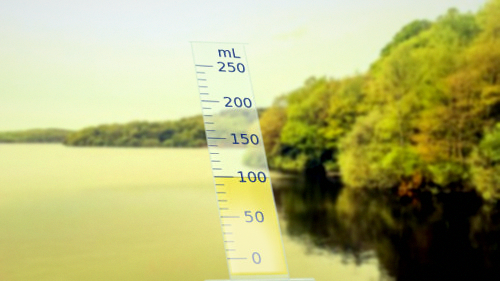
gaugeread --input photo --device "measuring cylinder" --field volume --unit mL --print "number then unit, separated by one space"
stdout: 100 mL
